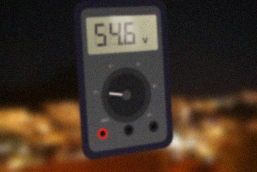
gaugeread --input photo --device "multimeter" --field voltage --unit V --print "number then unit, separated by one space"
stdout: 54.6 V
